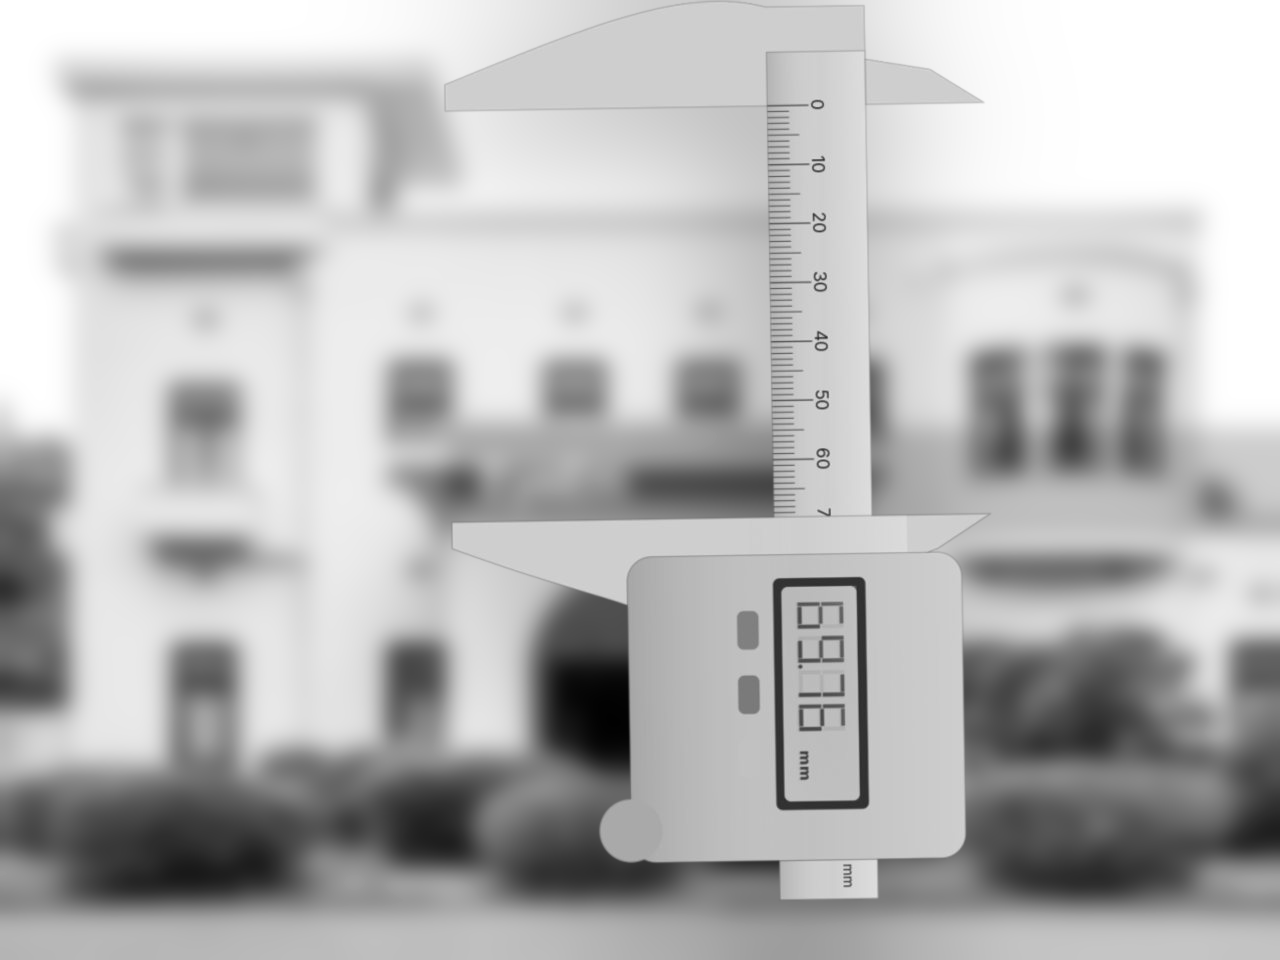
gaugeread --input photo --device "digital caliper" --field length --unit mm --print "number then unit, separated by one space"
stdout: 69.76 mm
